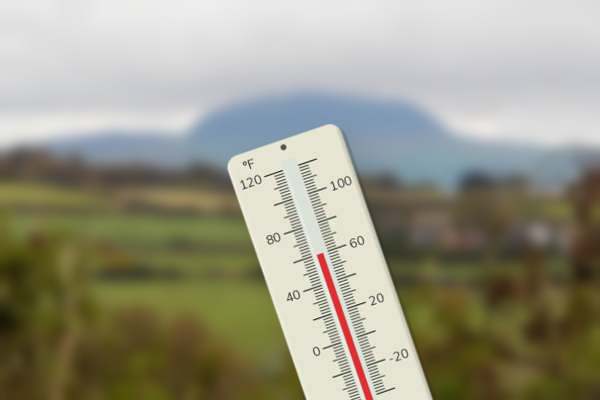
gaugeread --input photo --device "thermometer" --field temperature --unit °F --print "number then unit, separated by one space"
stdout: 60 °F
